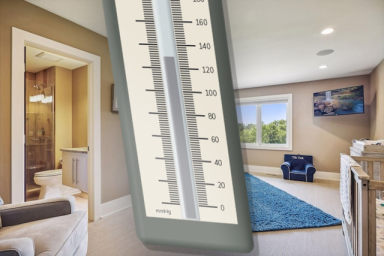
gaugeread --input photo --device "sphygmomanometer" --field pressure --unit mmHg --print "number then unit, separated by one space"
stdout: 130 mmHg
